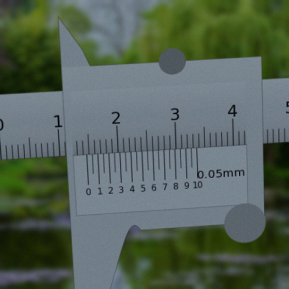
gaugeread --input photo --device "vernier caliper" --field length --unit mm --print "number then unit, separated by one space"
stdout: 14.6 mm
